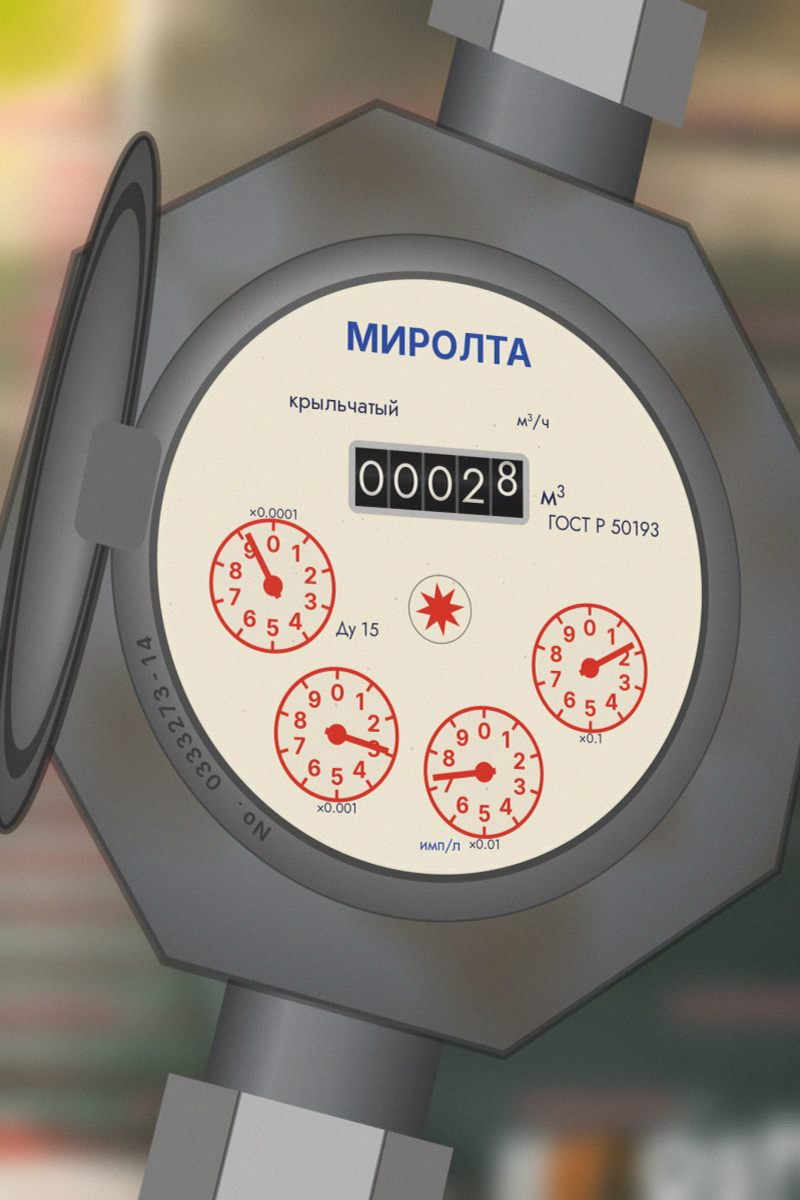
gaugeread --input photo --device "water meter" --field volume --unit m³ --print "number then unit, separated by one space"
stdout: 28.1729 m³
